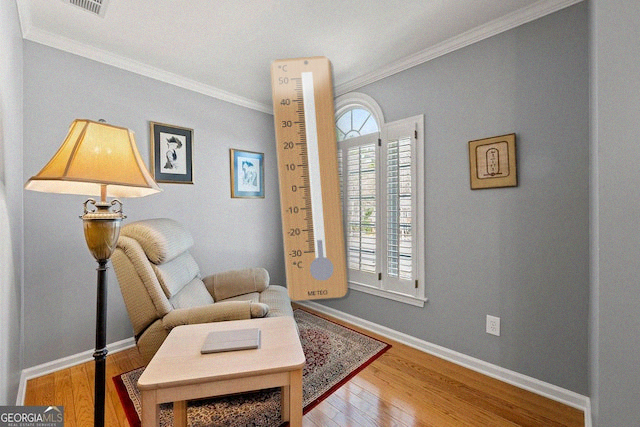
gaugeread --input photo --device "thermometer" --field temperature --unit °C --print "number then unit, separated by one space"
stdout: -25 °C
